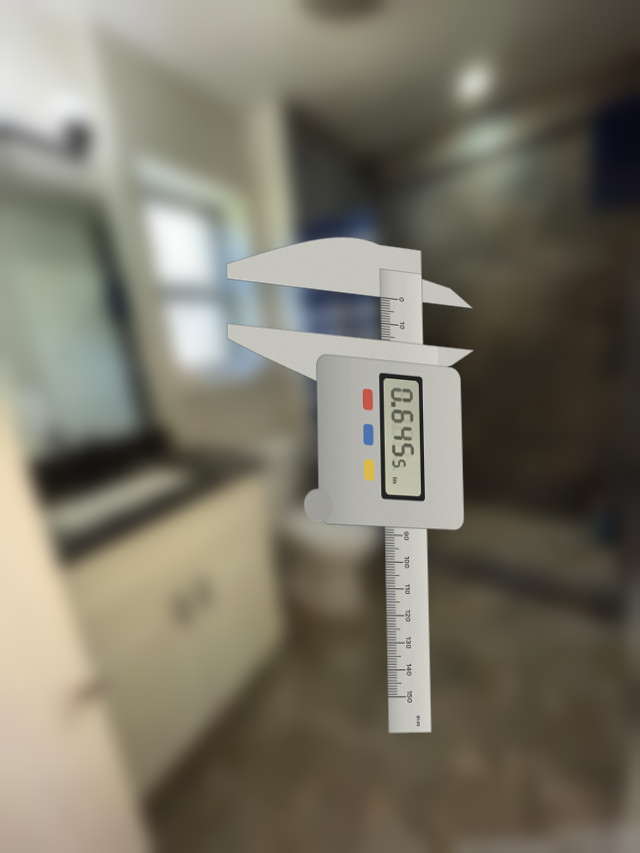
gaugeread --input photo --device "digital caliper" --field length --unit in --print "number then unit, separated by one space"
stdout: 0.6455 in
